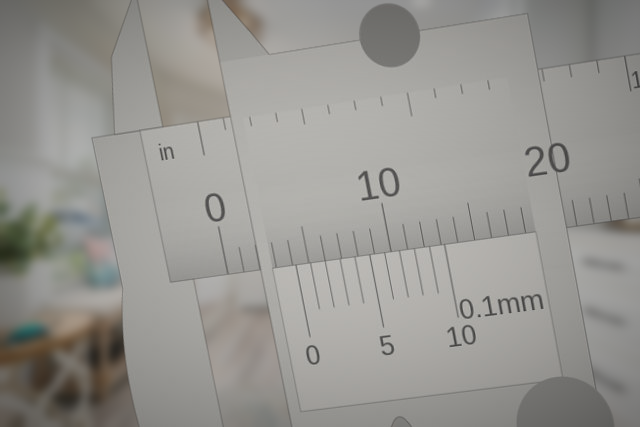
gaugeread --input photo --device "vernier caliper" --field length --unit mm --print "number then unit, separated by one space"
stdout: 4.2 mm
